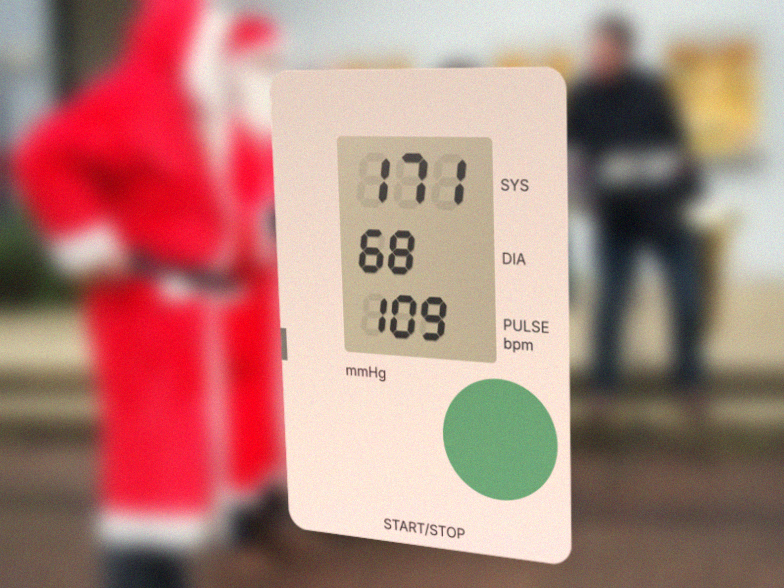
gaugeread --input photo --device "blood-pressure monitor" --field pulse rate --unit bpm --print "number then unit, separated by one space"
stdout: 109 bpm
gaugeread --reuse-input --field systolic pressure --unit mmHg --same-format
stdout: 171 mmHg
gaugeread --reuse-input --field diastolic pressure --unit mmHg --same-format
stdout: 68 mmHg
